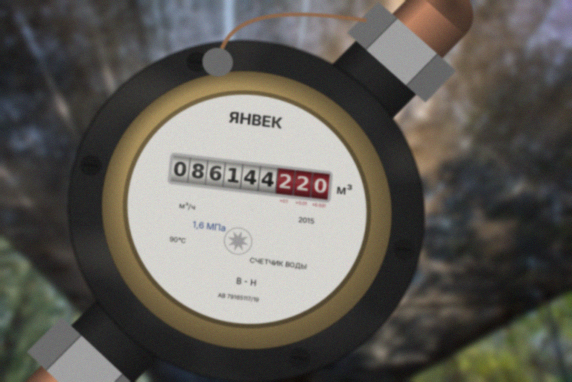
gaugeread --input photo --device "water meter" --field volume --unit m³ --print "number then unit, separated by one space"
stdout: 86144.220 m³
